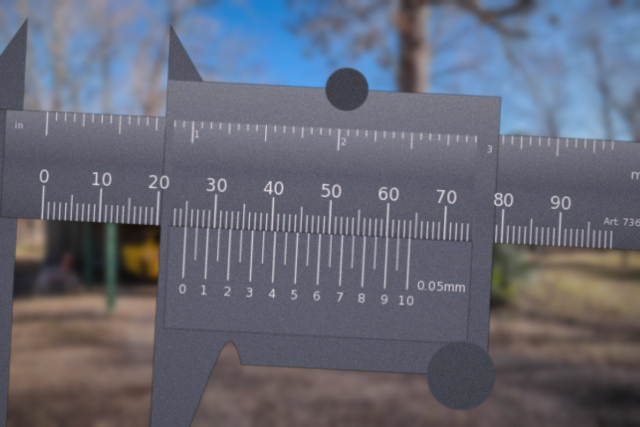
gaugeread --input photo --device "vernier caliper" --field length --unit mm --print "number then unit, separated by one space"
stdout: 25.0 mm
